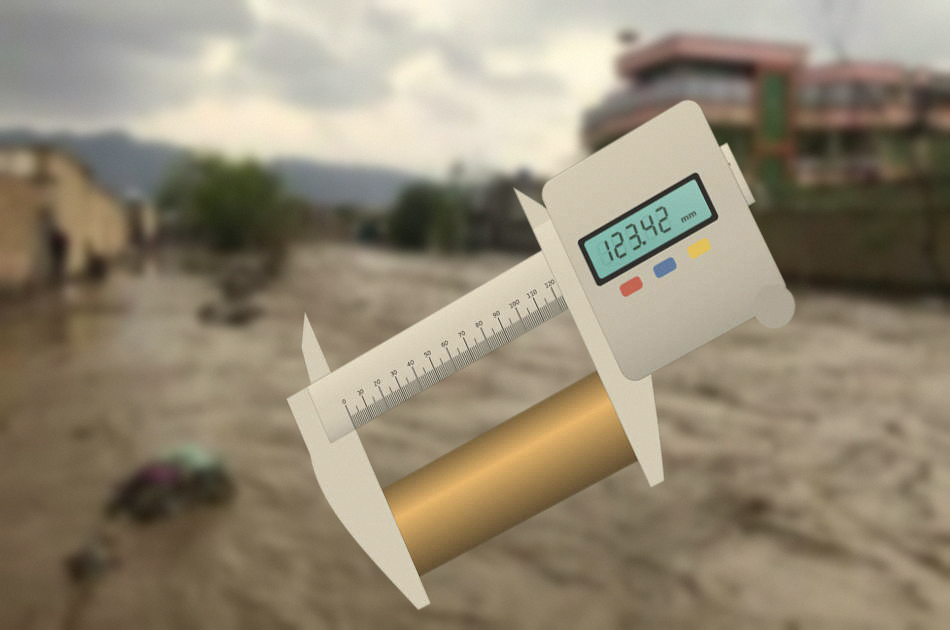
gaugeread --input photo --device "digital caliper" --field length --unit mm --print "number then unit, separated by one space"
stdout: 123.42 mm
